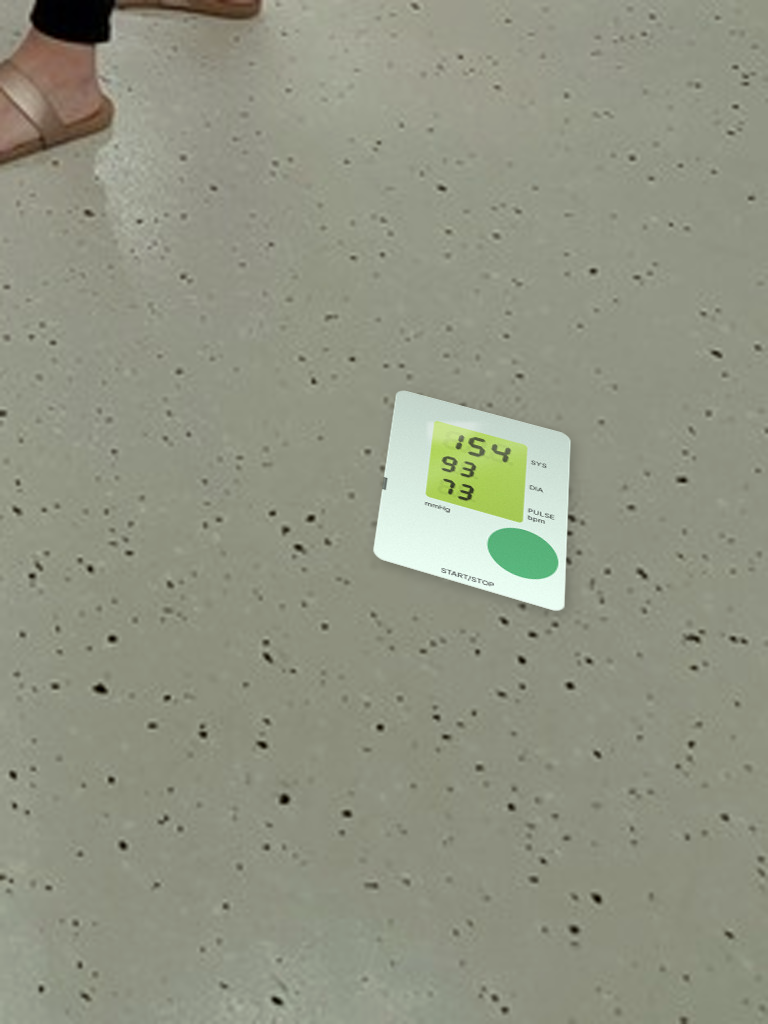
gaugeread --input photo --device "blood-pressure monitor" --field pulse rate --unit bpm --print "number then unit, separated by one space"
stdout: 73 bpm
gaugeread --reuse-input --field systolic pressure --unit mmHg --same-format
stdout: 154 mmHg
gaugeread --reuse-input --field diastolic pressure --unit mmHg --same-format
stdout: 93 mmHg
